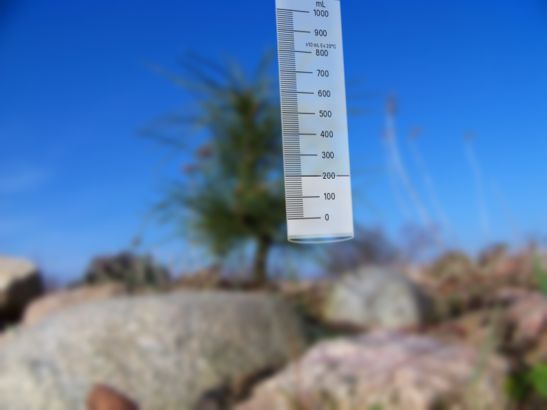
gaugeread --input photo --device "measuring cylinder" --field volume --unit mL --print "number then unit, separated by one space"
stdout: 200 mL
